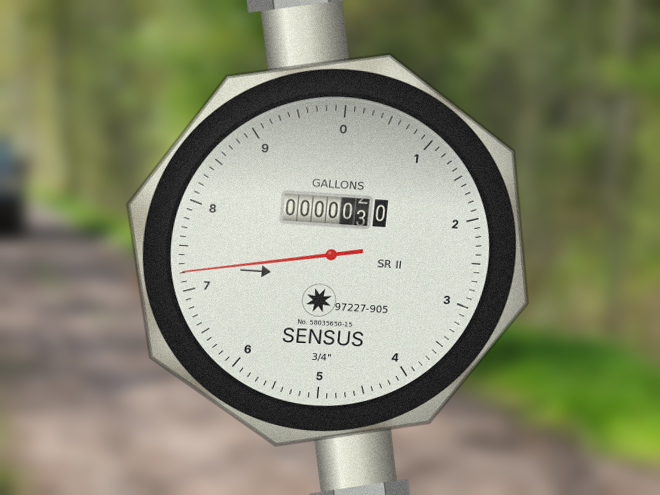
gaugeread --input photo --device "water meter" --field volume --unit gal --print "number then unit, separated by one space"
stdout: 27.2 gal
